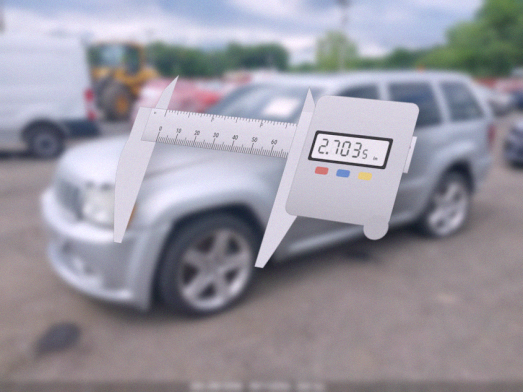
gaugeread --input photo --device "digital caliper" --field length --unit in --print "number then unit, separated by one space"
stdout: 2.7035 in
